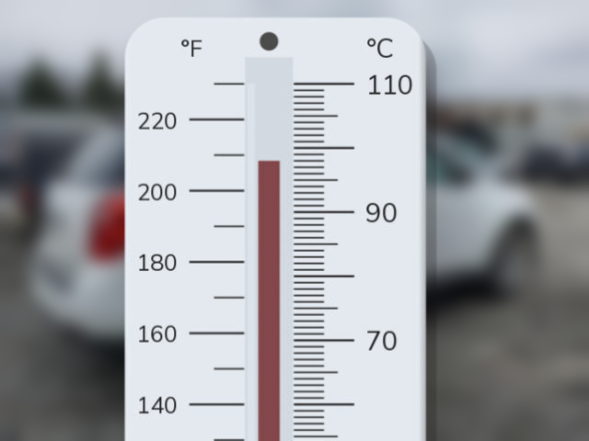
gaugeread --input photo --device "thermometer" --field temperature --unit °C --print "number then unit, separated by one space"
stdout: 98 °C
